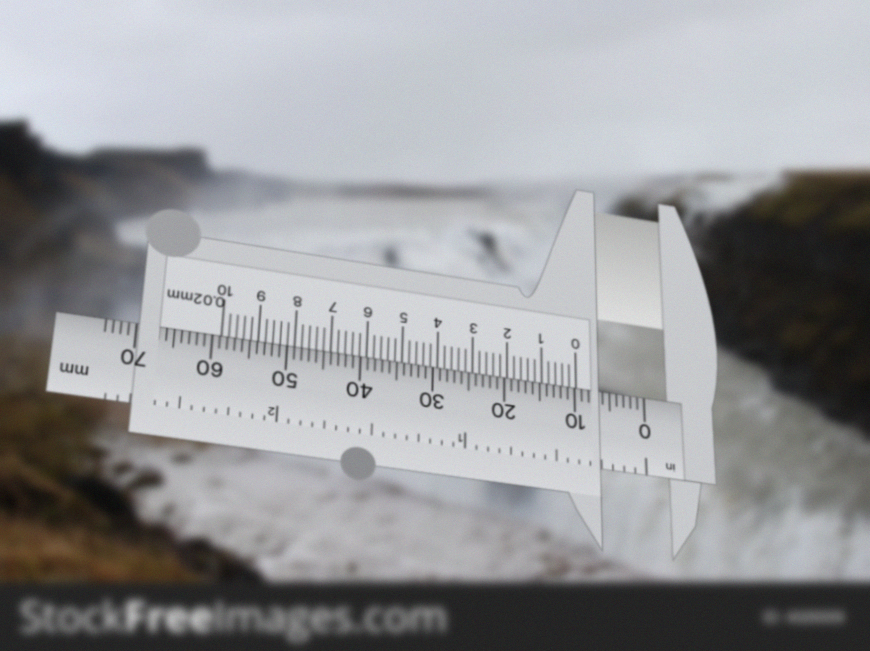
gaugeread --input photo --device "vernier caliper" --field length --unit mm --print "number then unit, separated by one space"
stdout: 9.8 mm
